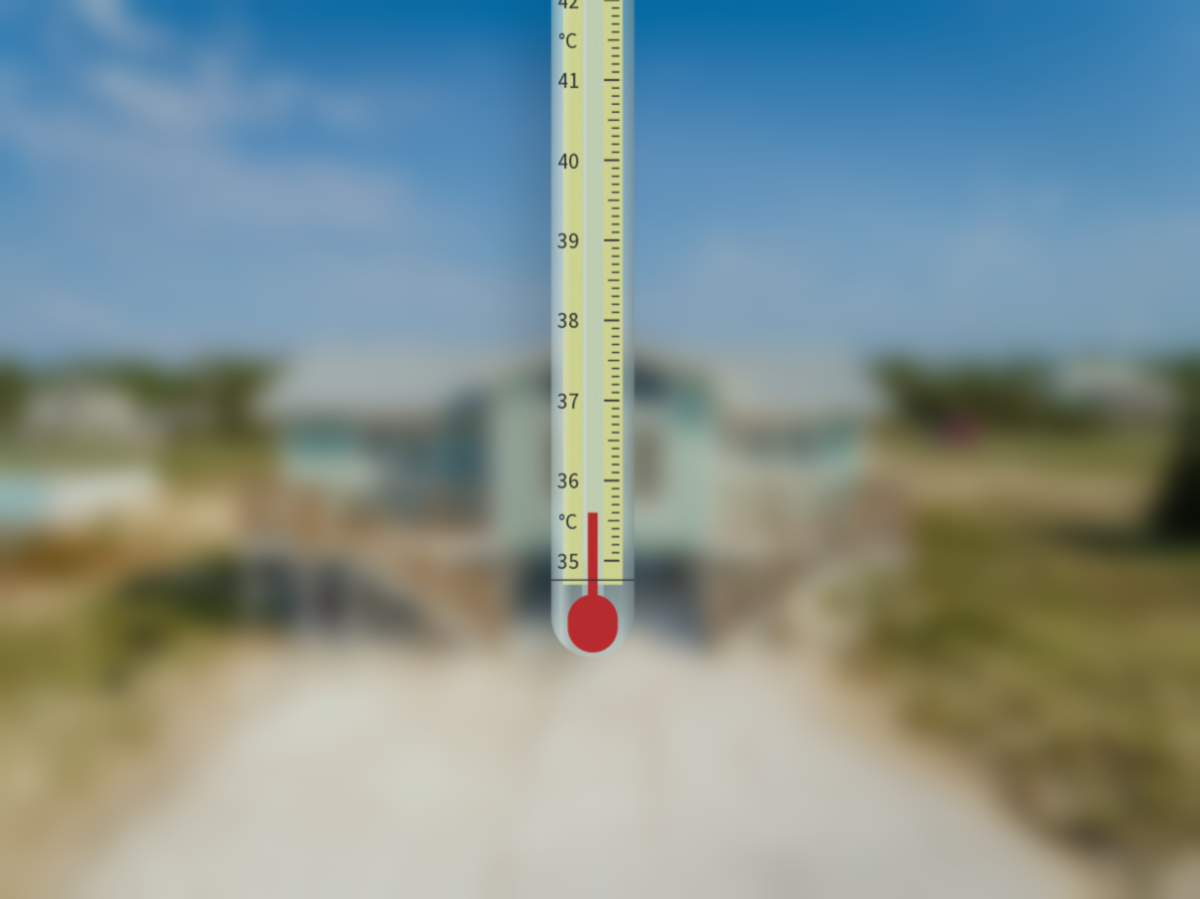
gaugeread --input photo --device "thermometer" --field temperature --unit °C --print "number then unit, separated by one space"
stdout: 35.6 °C
